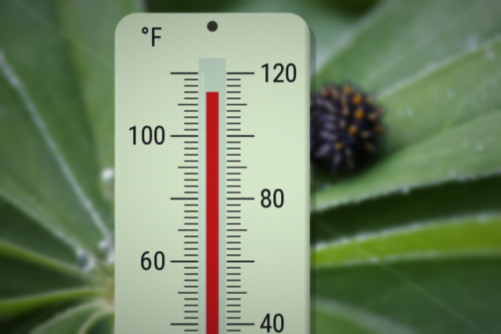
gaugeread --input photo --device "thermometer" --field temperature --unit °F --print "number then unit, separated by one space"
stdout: 114 °F
